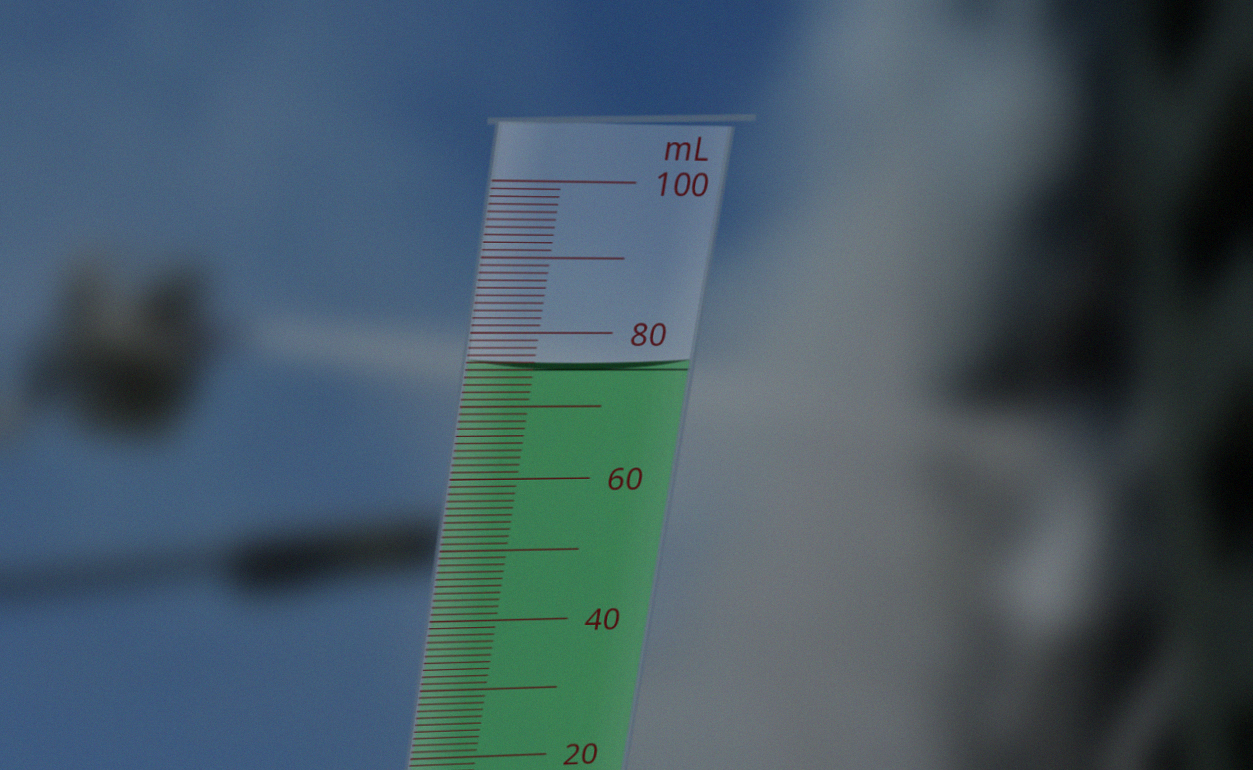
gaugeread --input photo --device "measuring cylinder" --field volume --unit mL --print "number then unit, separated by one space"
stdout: 75 mL
